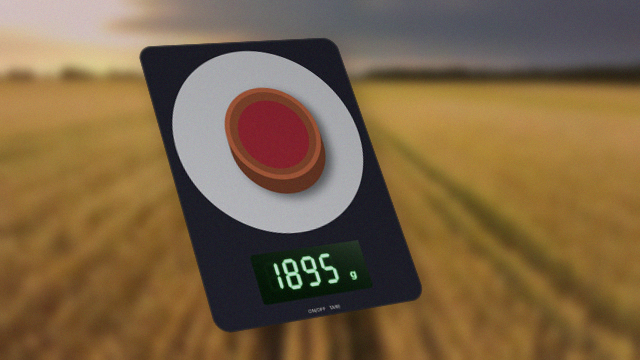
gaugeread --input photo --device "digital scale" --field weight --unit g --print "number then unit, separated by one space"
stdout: 1895 g
